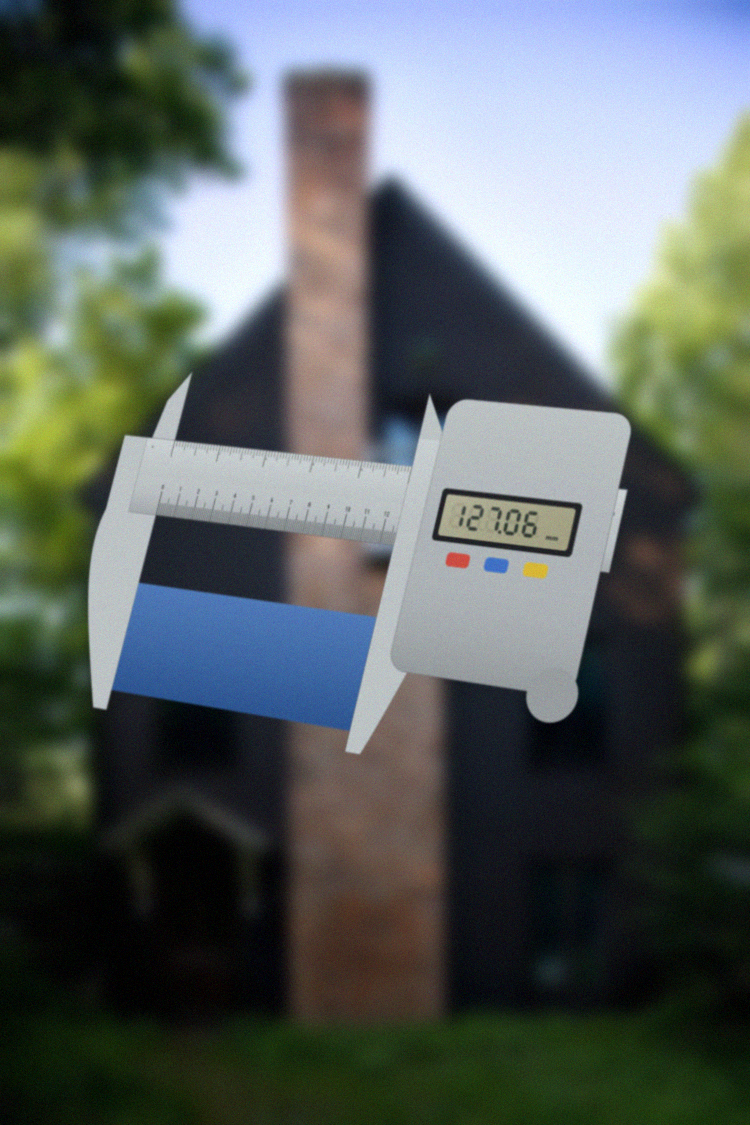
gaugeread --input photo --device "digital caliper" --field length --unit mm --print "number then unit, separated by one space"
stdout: 127.06 mm
